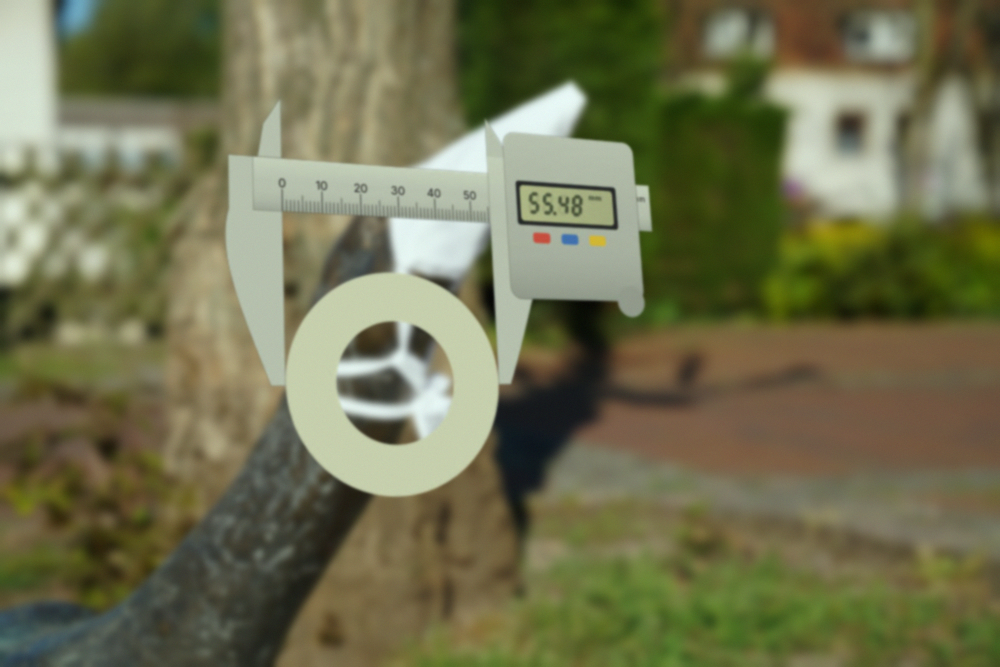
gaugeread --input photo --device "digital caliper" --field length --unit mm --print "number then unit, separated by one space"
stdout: 55.48 mm
